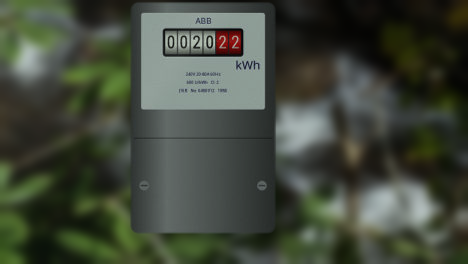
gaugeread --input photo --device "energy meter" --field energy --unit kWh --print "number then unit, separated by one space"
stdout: 20.22 kWh
